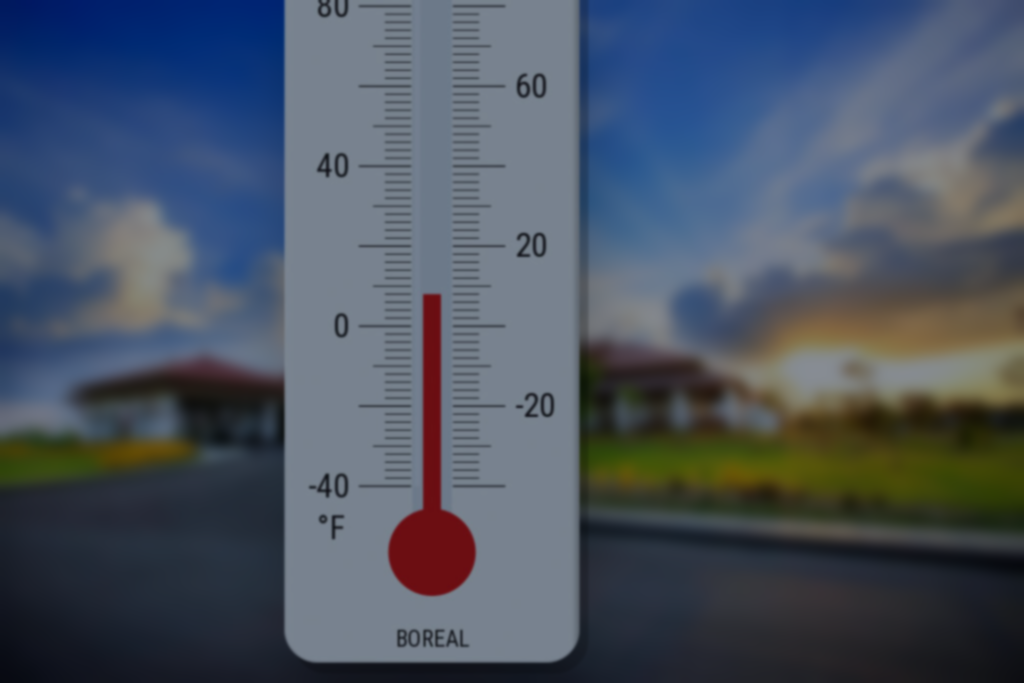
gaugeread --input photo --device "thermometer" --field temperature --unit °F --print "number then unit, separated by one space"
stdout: 8 °F
